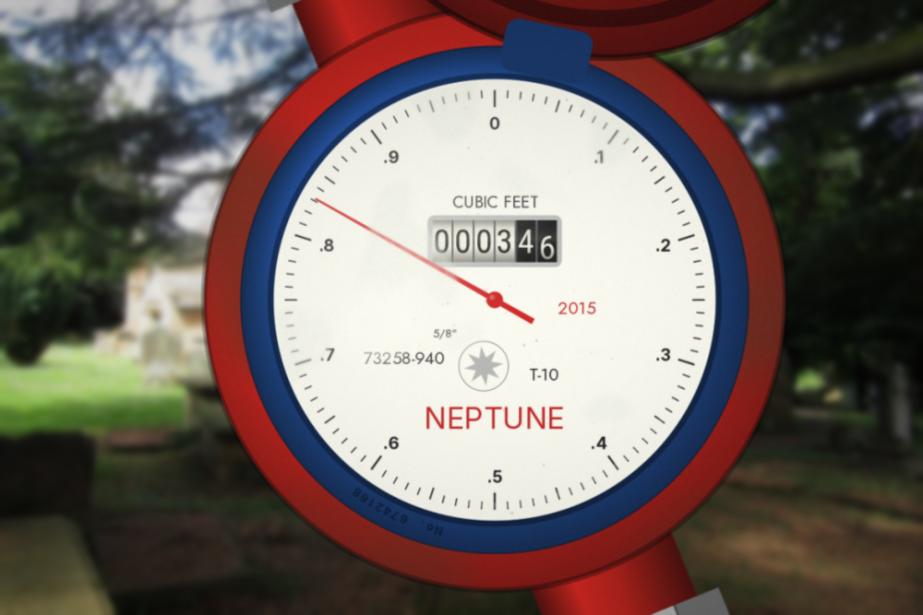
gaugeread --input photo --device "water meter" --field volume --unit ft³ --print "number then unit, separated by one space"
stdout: 345.83 ft³
